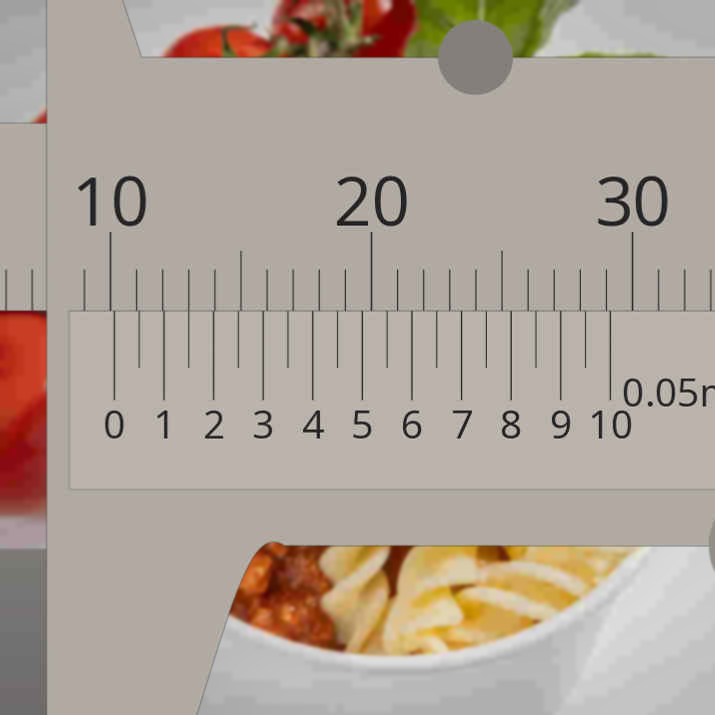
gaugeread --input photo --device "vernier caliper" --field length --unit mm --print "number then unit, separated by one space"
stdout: 10.15 mm
